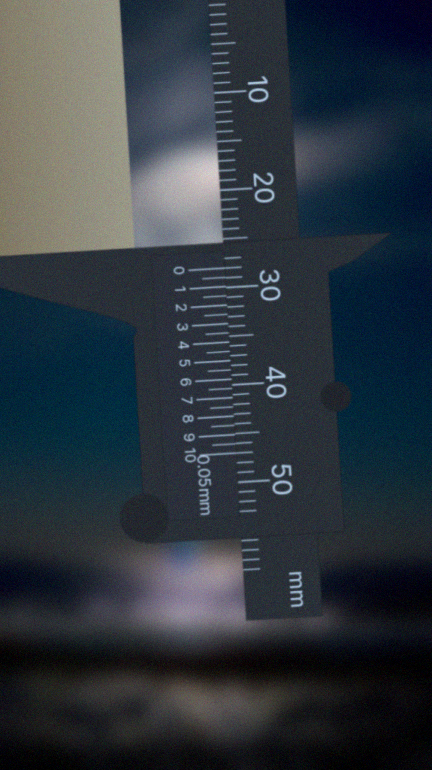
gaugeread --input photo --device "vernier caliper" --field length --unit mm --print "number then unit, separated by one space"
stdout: 28.0 mm
